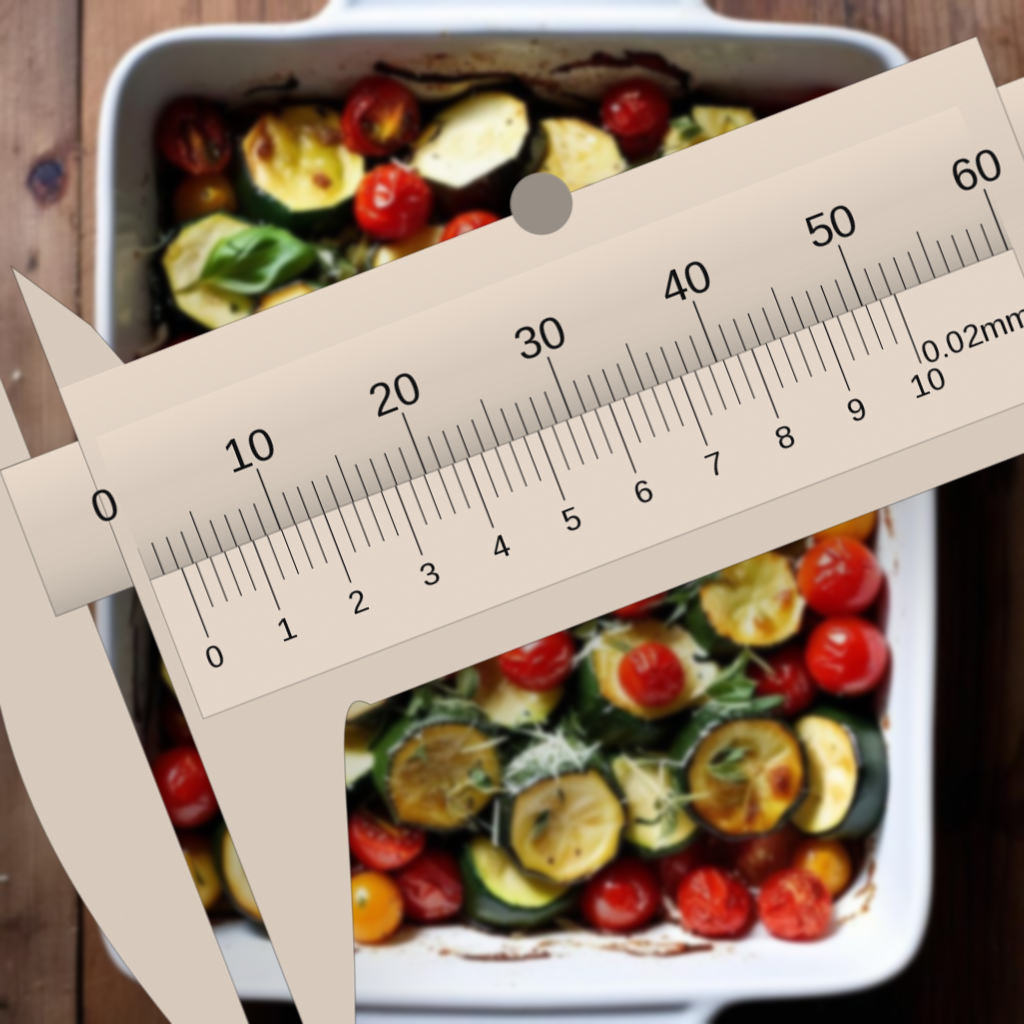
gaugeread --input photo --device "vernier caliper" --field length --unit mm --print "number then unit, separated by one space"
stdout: 3.2 mm
